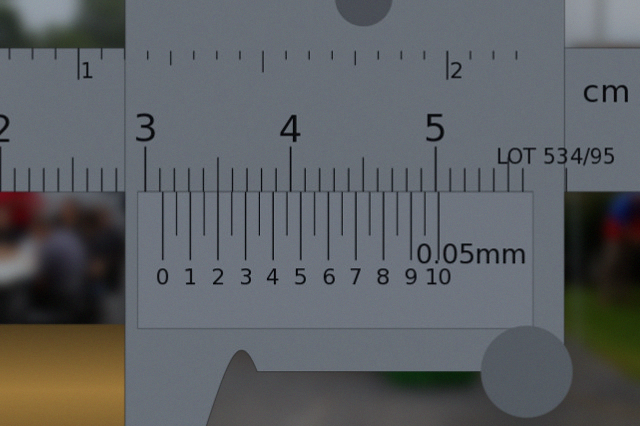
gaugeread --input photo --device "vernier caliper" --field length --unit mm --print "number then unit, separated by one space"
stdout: 31.2 mm
